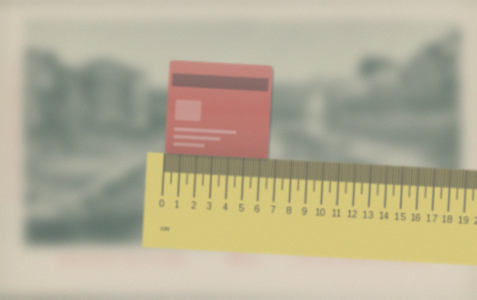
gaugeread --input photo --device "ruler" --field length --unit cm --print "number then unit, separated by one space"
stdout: 6.5 cm
